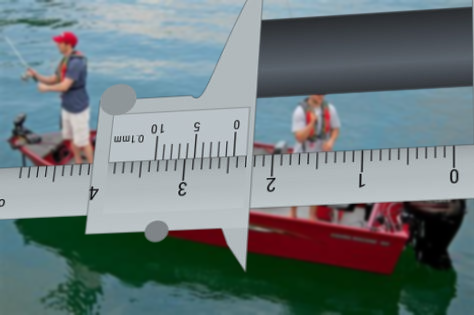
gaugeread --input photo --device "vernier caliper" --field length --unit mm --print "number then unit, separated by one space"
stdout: 24.4 mm
